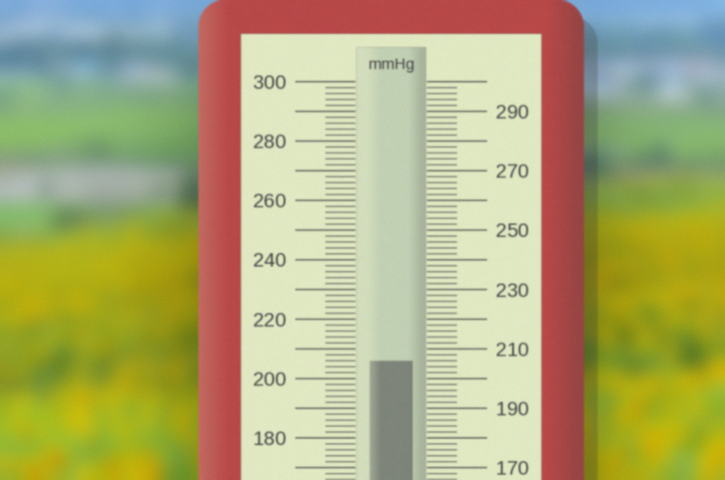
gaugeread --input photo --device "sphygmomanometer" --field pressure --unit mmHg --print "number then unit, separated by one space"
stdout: 206 mmHg
